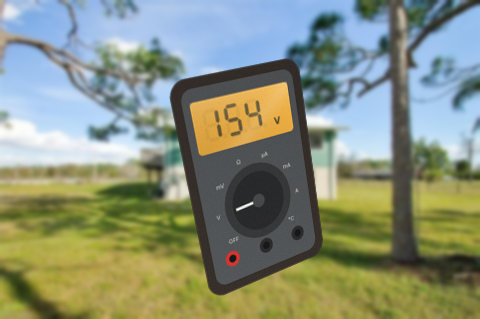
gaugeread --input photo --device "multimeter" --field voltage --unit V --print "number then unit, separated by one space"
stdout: 154 V
